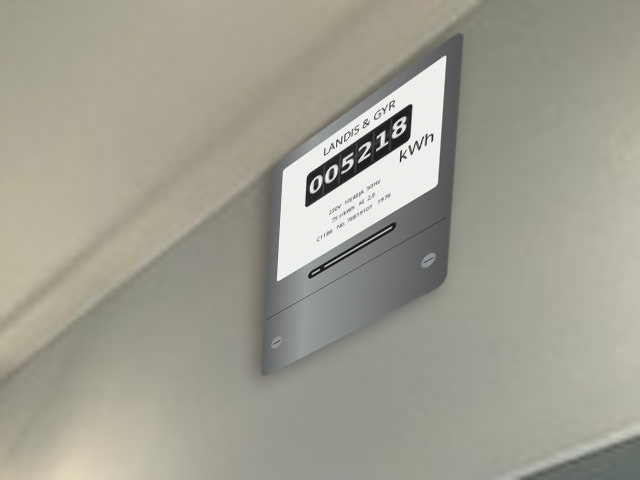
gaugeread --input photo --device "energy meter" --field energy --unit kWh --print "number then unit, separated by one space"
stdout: 5218 kWh
